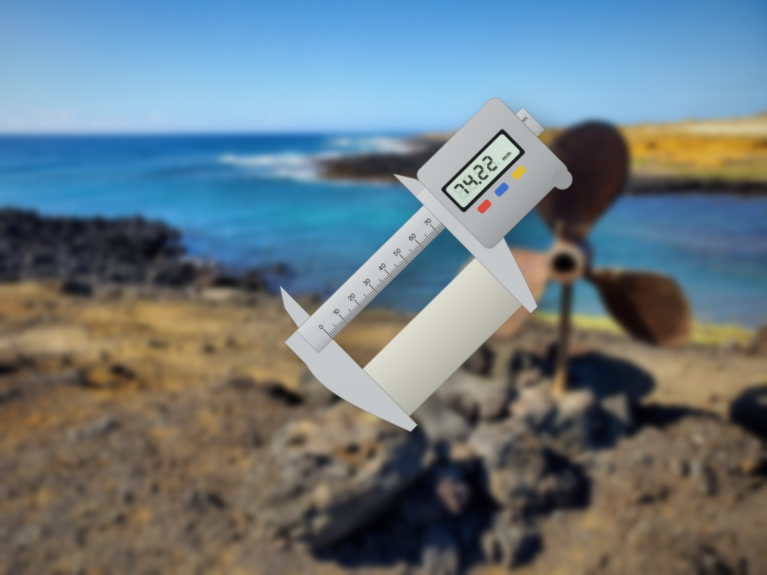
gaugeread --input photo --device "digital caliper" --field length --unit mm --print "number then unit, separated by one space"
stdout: 74.22 mm
